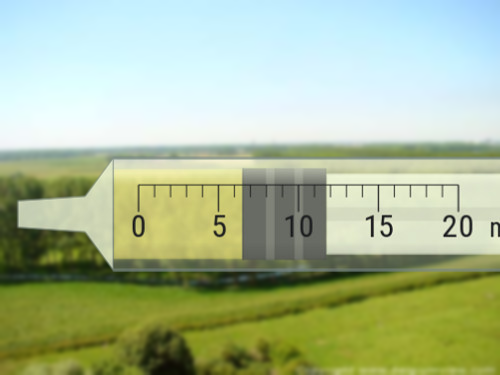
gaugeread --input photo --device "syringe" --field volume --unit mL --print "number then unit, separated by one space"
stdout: 6.5 mL
